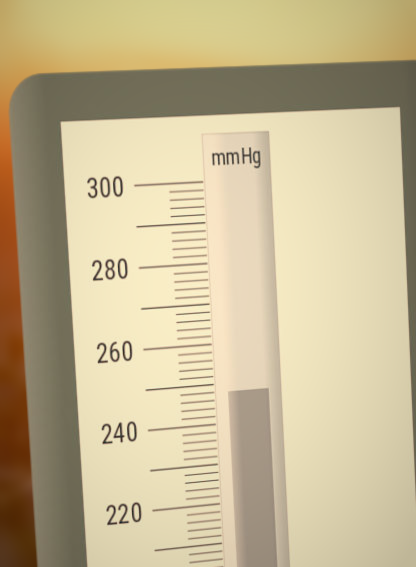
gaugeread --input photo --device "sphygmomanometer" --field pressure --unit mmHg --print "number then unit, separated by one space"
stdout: 248 mmHg
